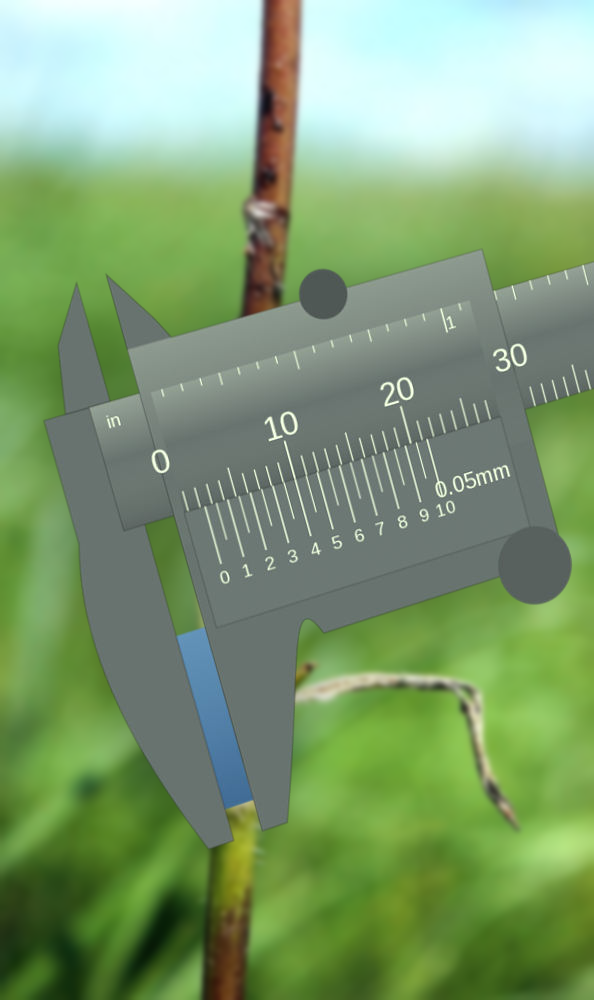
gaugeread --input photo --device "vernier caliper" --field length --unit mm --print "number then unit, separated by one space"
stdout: 2.4 mm
